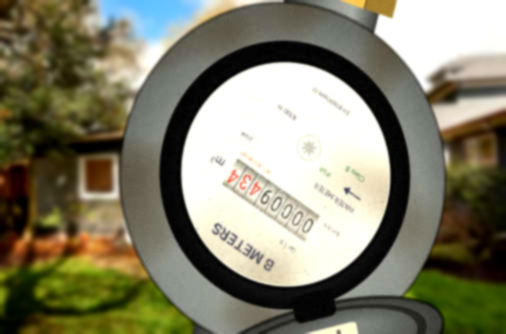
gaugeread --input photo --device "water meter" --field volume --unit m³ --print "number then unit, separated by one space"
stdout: 9.434 m³
